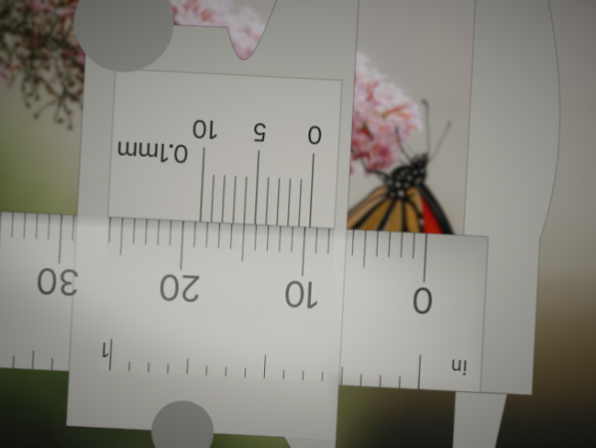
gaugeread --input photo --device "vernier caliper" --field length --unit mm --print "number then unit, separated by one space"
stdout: 9.6 mm
